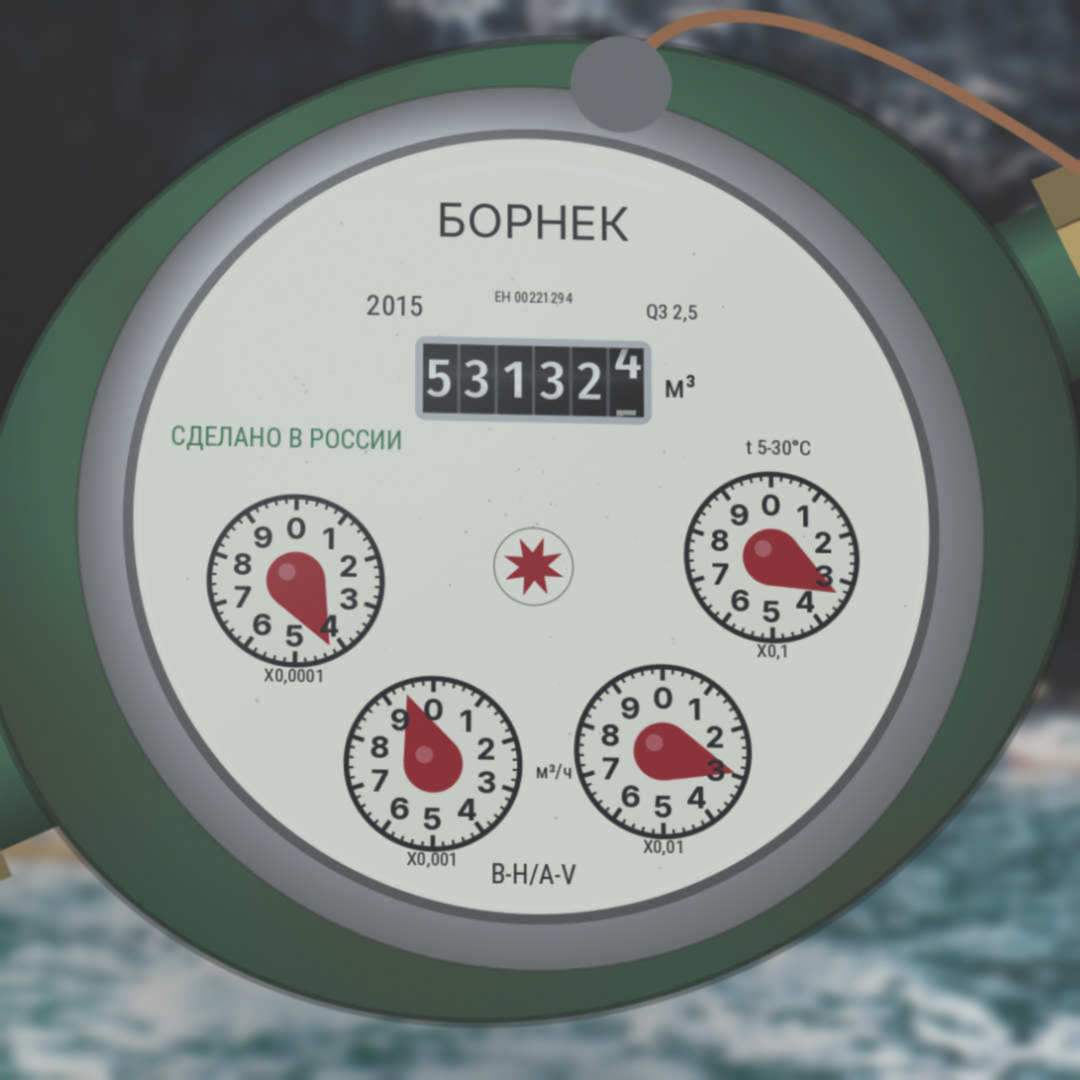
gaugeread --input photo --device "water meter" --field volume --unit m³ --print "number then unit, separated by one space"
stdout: 531324.3294 m³
